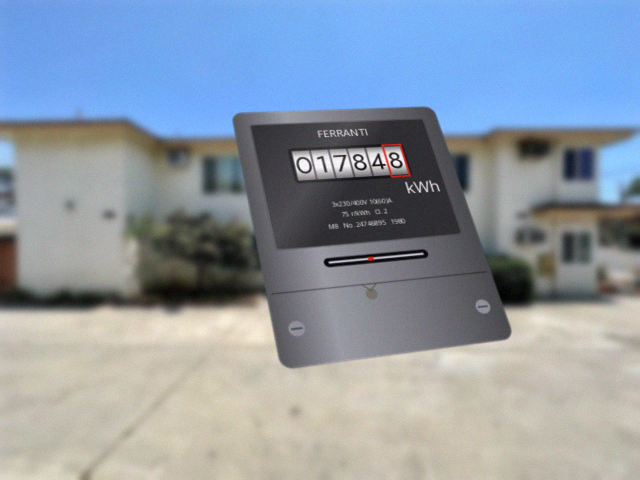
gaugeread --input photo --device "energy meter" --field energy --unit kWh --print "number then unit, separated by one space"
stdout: 1784.8 kWh
